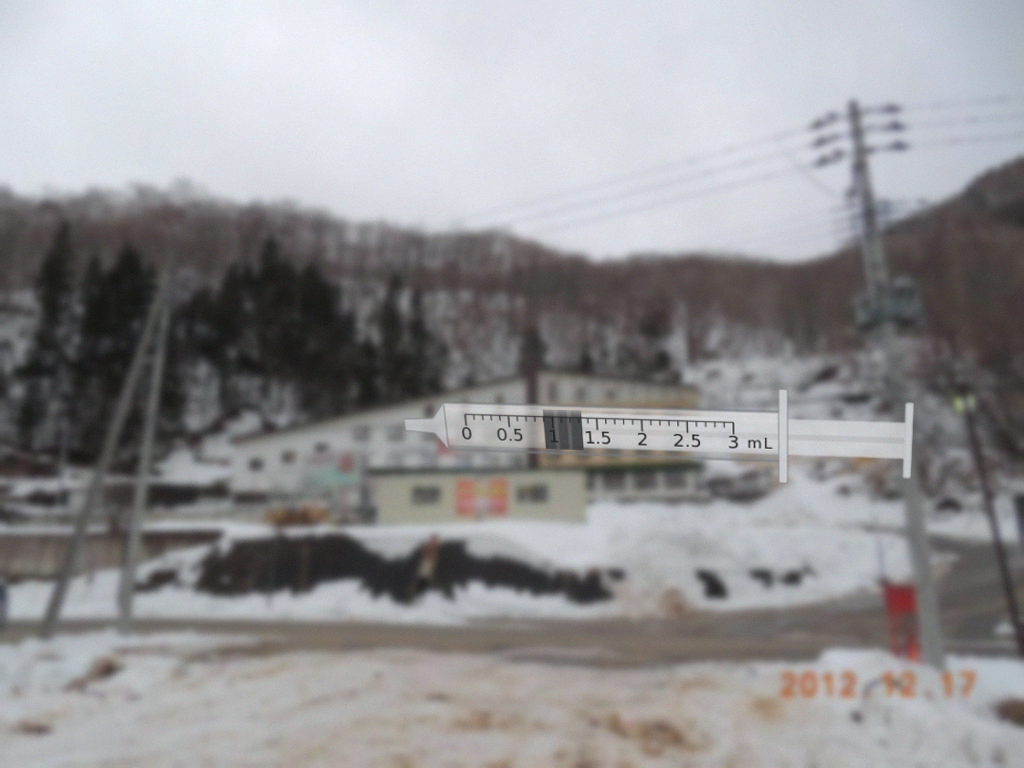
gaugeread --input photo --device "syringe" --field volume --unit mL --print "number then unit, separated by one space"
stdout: 0.9 mL
